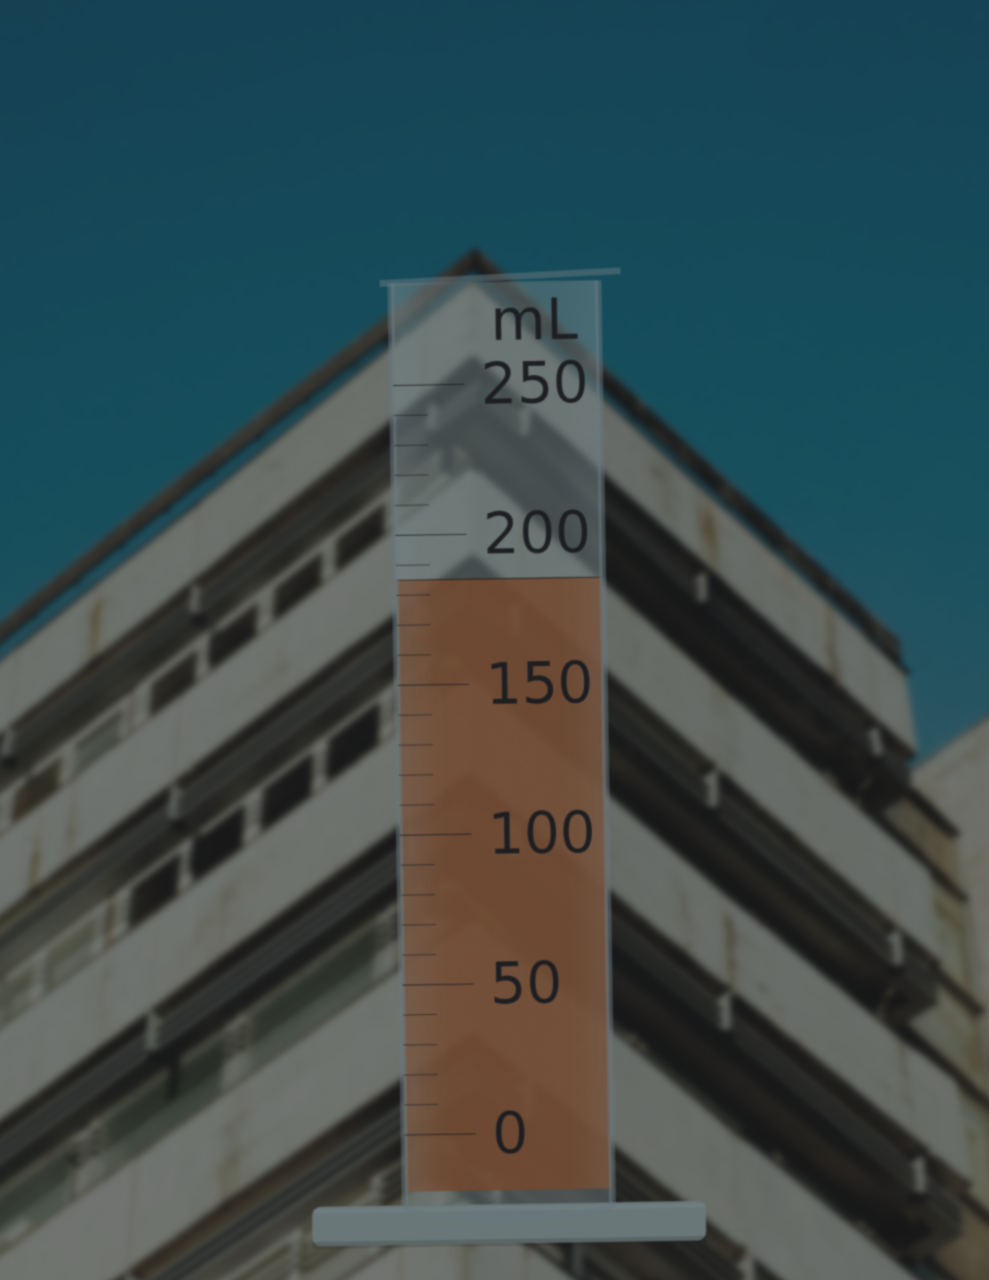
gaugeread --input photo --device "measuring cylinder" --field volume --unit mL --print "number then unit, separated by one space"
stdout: 185 mL
